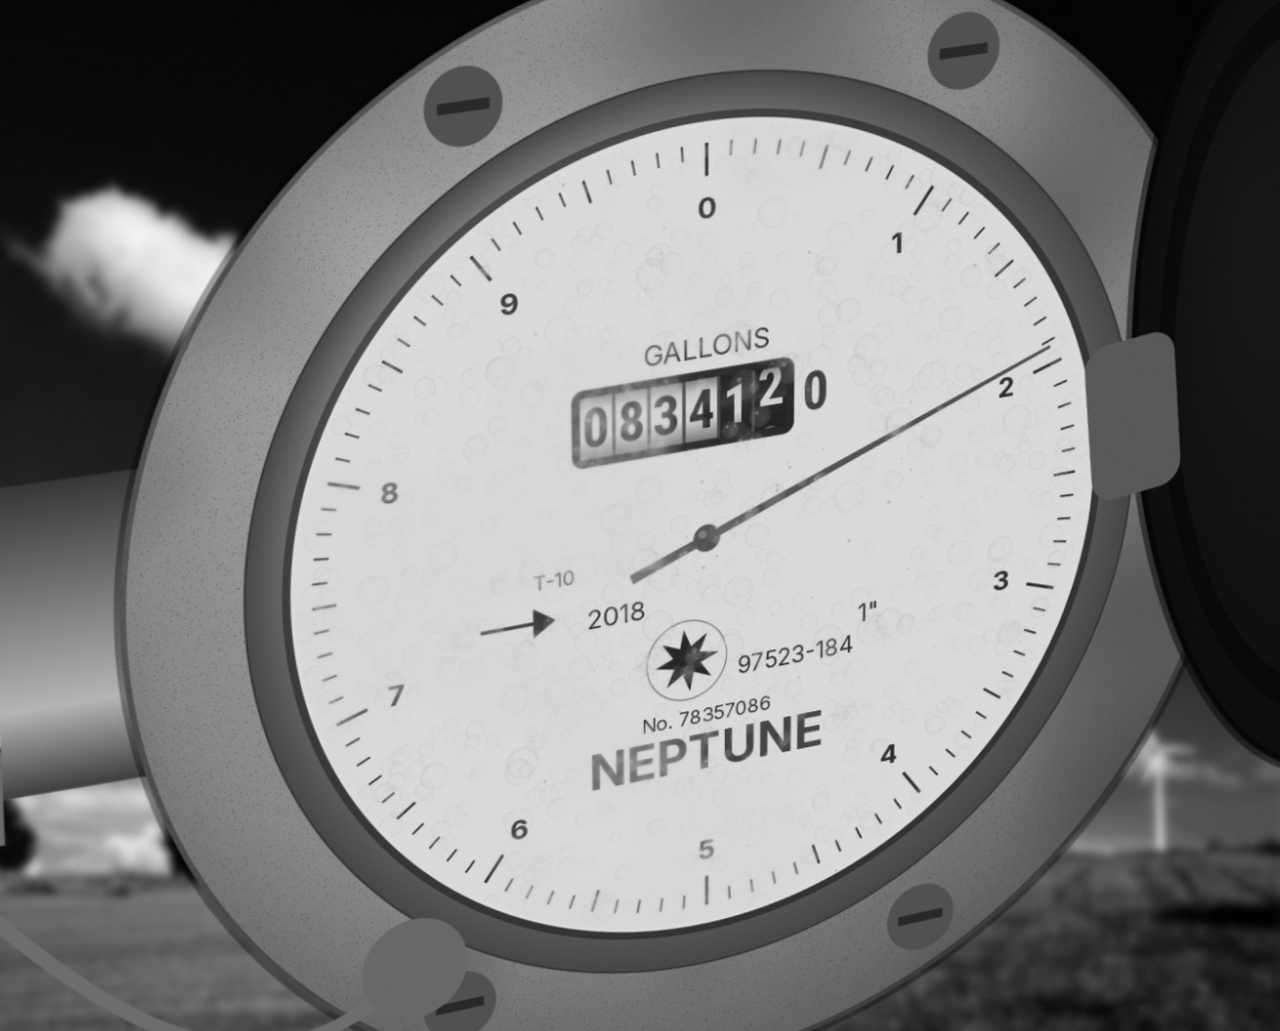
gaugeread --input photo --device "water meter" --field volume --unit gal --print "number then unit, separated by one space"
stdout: 834121.9 gal
